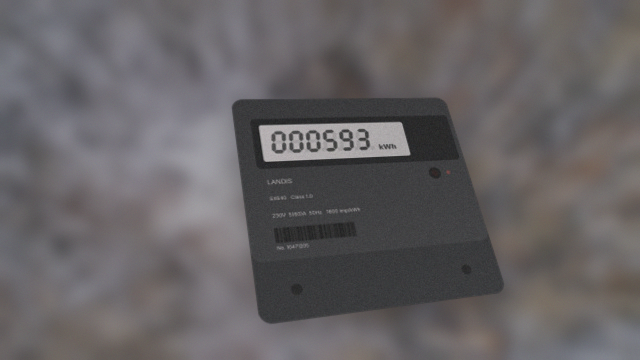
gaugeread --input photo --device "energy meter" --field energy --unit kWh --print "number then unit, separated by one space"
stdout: 593 kWh
